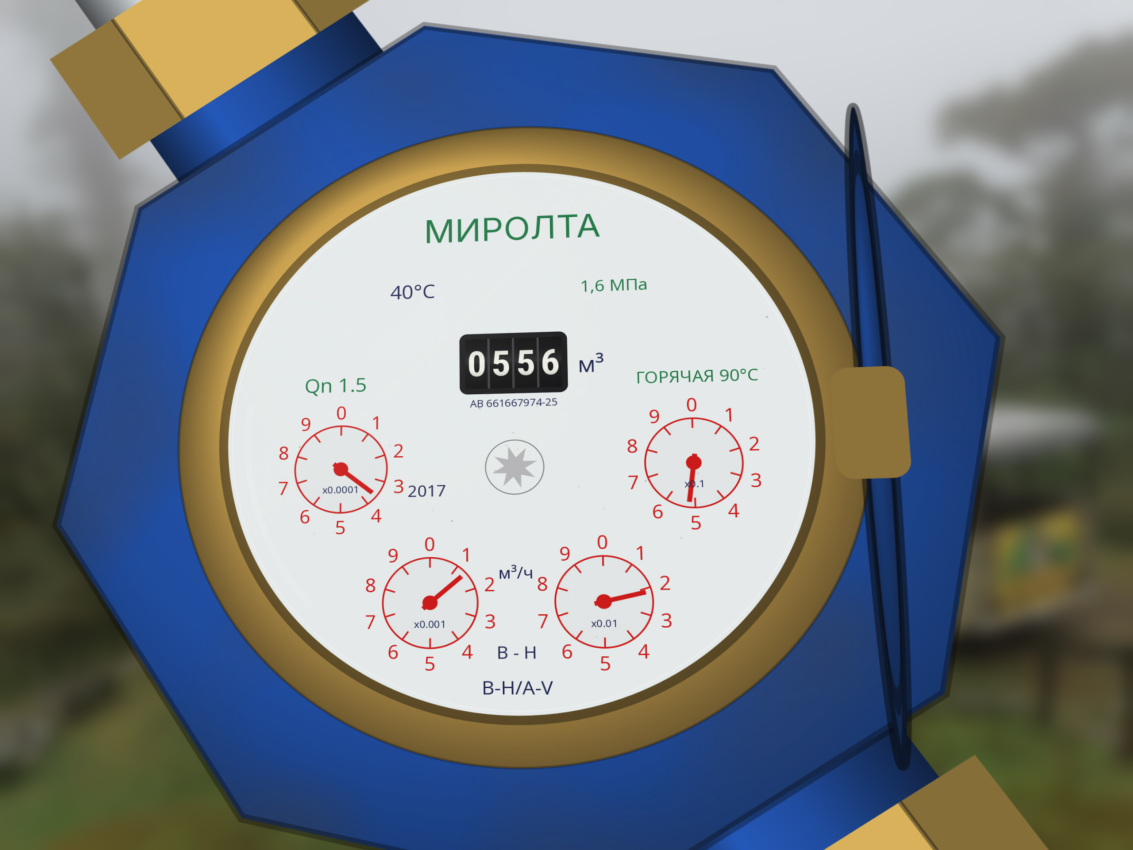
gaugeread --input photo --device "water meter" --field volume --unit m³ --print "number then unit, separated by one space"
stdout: 556.5213 m³
